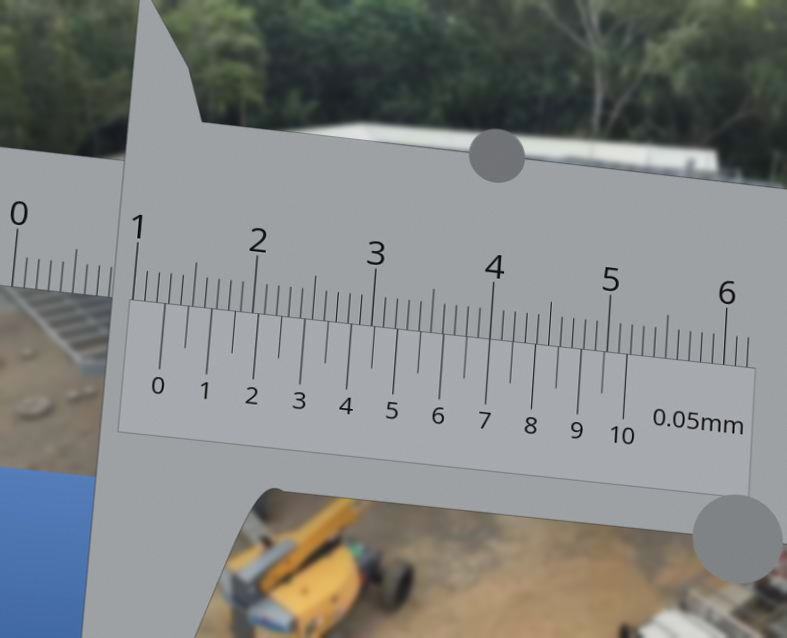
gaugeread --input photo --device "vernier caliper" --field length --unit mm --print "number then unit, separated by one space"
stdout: 12.7 mm
